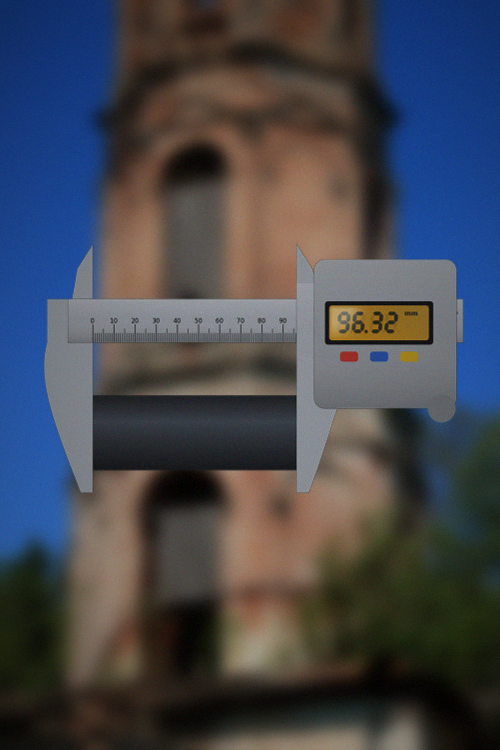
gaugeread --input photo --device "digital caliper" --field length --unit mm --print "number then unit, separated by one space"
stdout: 96.32 mm
